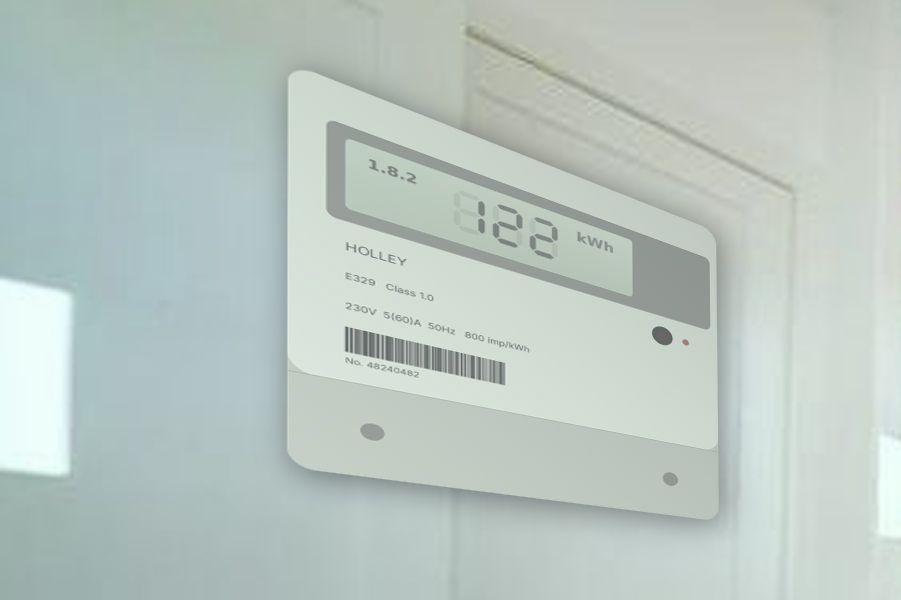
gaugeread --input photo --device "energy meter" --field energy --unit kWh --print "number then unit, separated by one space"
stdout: 122 kWh
